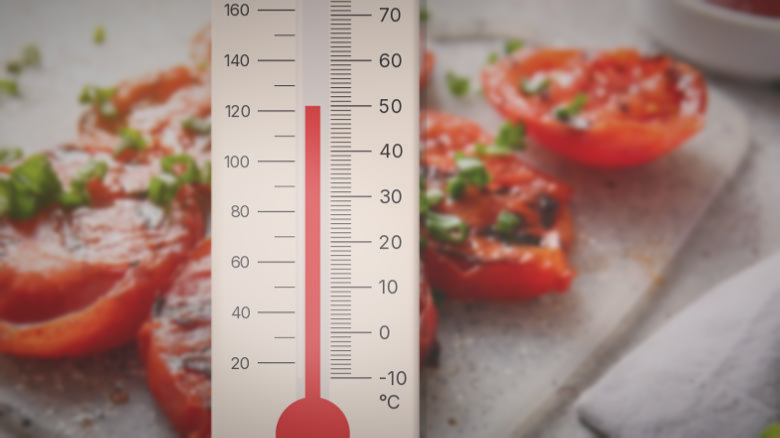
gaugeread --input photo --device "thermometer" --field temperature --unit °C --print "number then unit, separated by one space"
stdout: 50 °C
